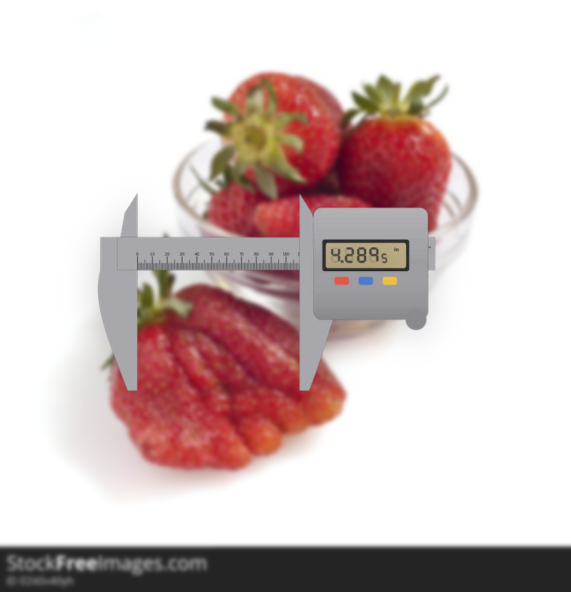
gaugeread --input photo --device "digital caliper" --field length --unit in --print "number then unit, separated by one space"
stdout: 4.2895 in
